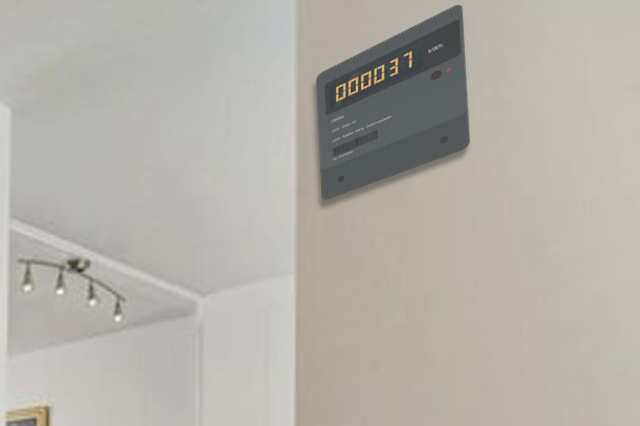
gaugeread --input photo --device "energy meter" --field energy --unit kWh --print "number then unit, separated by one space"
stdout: 37 kWh
